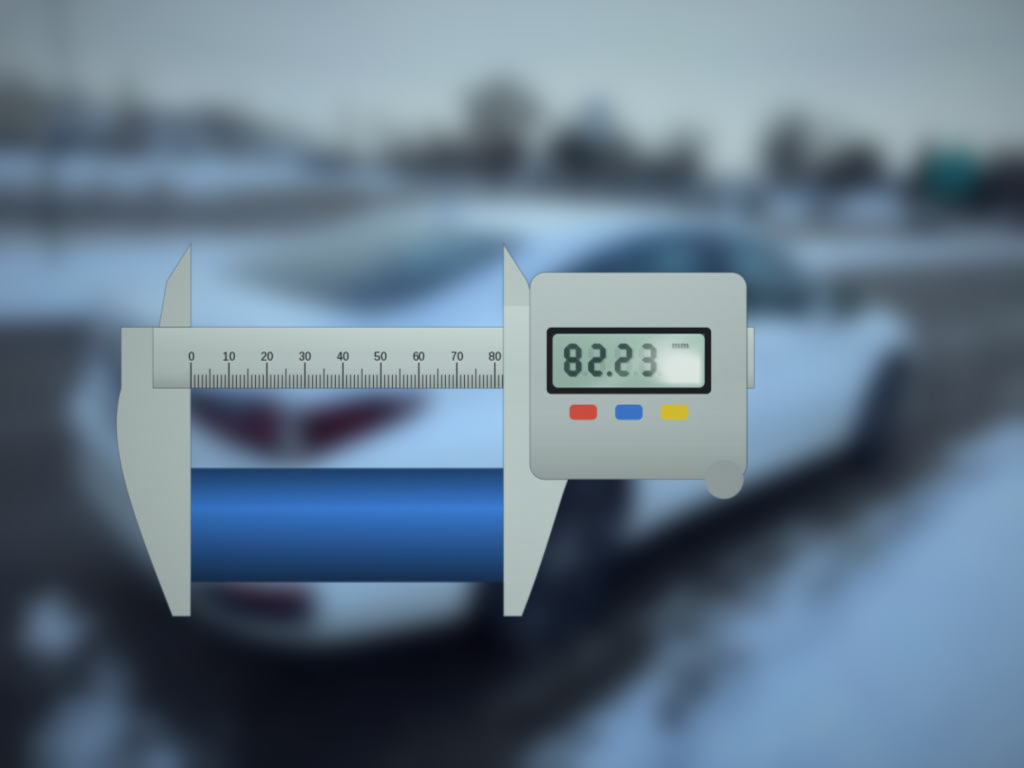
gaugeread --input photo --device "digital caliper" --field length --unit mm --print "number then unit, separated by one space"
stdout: 82.23 mm
